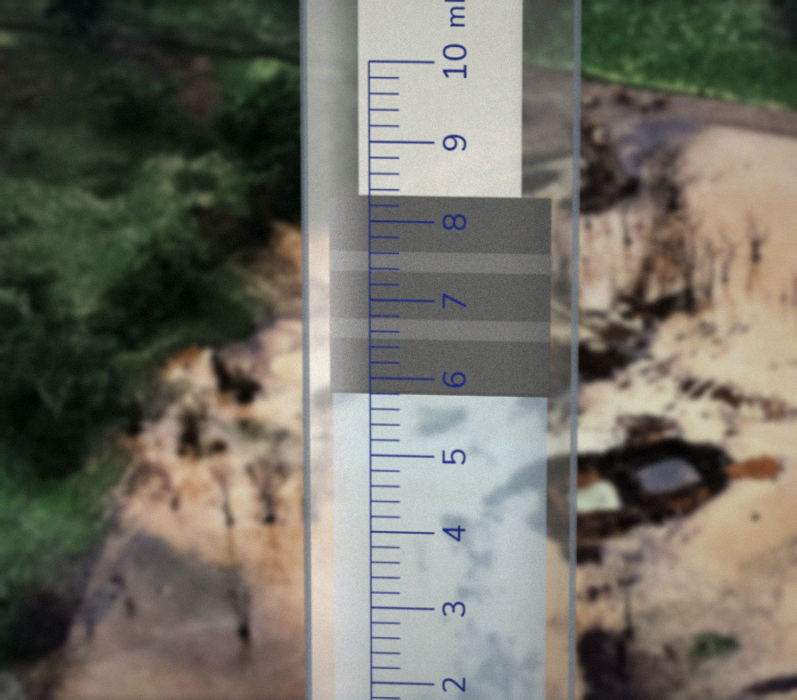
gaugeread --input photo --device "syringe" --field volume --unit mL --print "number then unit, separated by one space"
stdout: 5.8 mL
